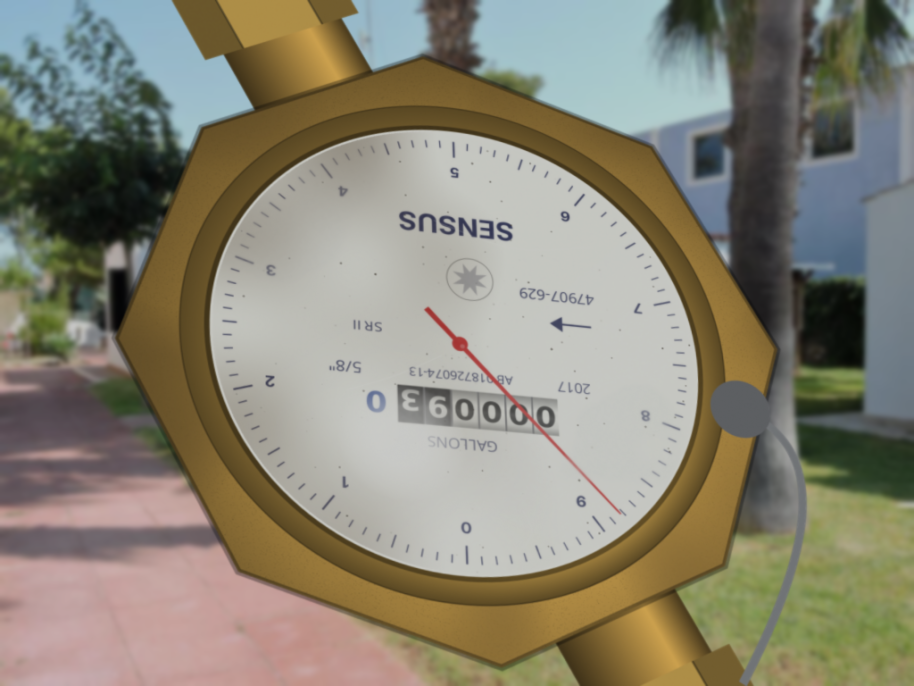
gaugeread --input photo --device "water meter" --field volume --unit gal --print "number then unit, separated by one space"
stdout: 928.8 gal
